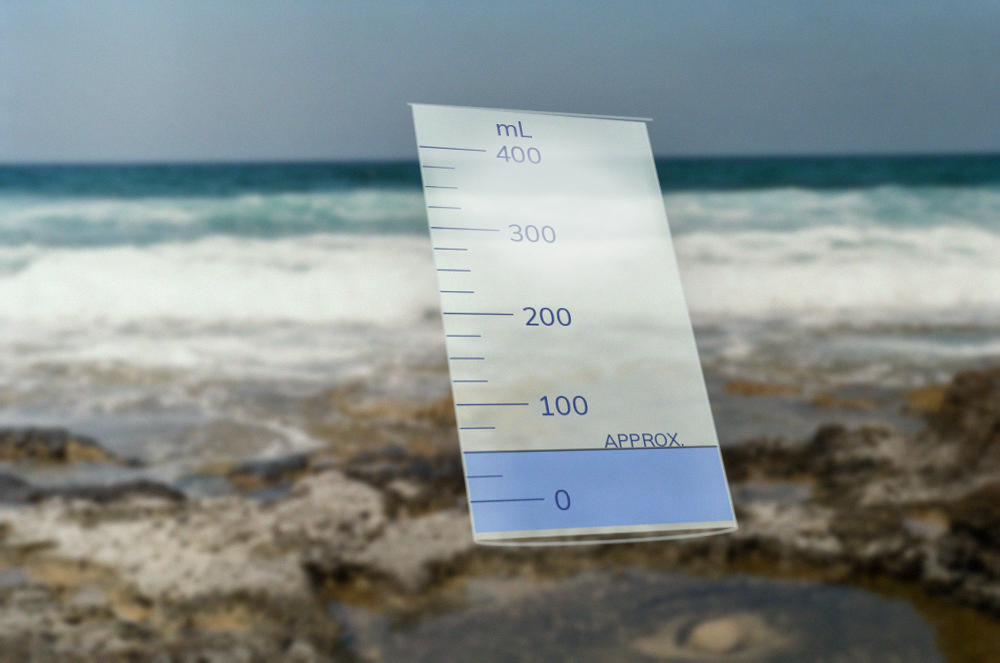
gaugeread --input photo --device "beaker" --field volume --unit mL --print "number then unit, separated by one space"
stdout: 50 mL
